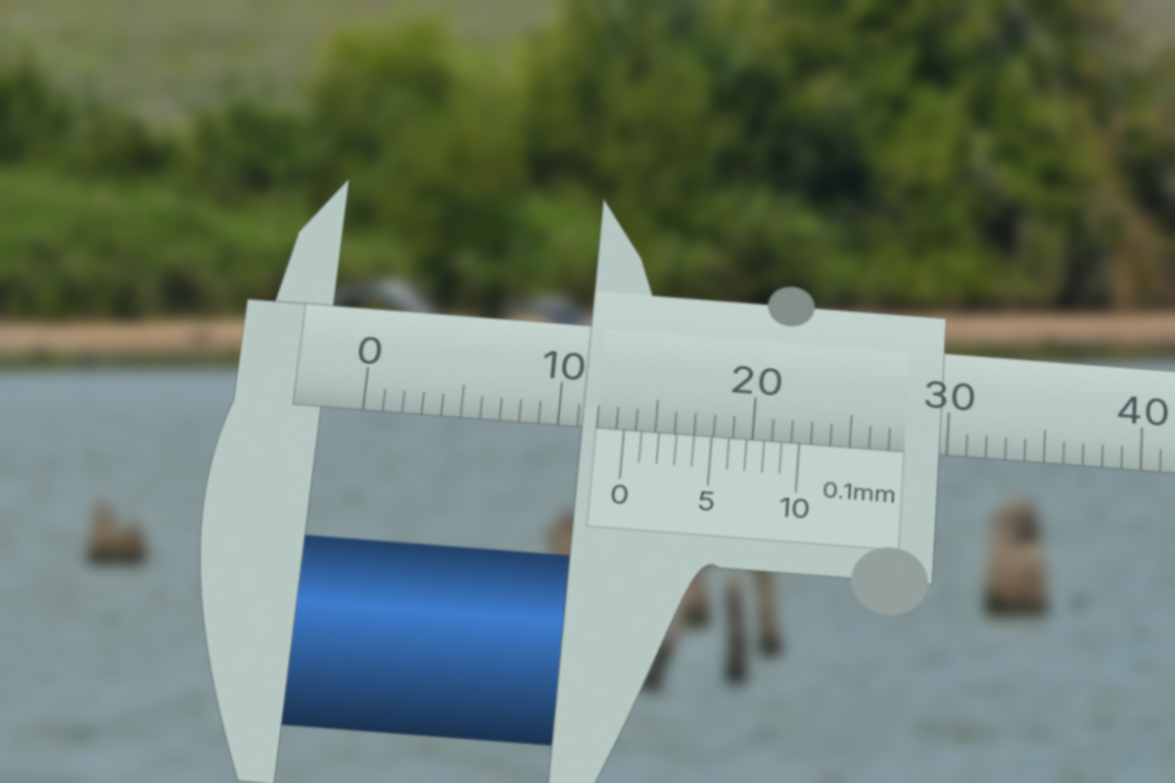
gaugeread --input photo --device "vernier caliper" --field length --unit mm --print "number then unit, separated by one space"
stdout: 13.4 mm
